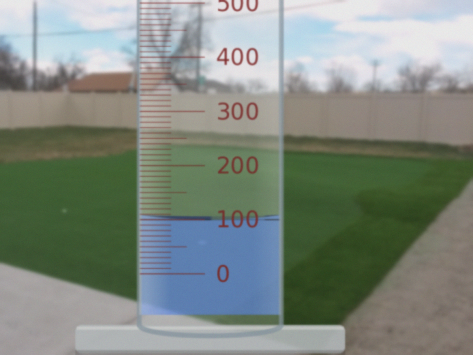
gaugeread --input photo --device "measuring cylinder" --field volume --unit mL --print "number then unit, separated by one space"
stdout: 100 mL
